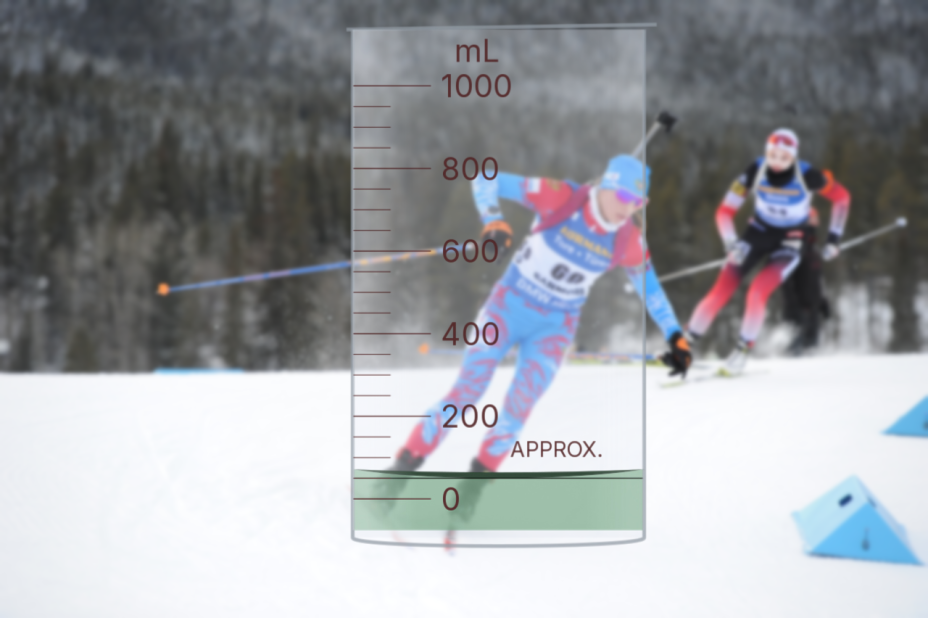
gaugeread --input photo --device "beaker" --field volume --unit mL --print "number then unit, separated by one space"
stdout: 50 mL
